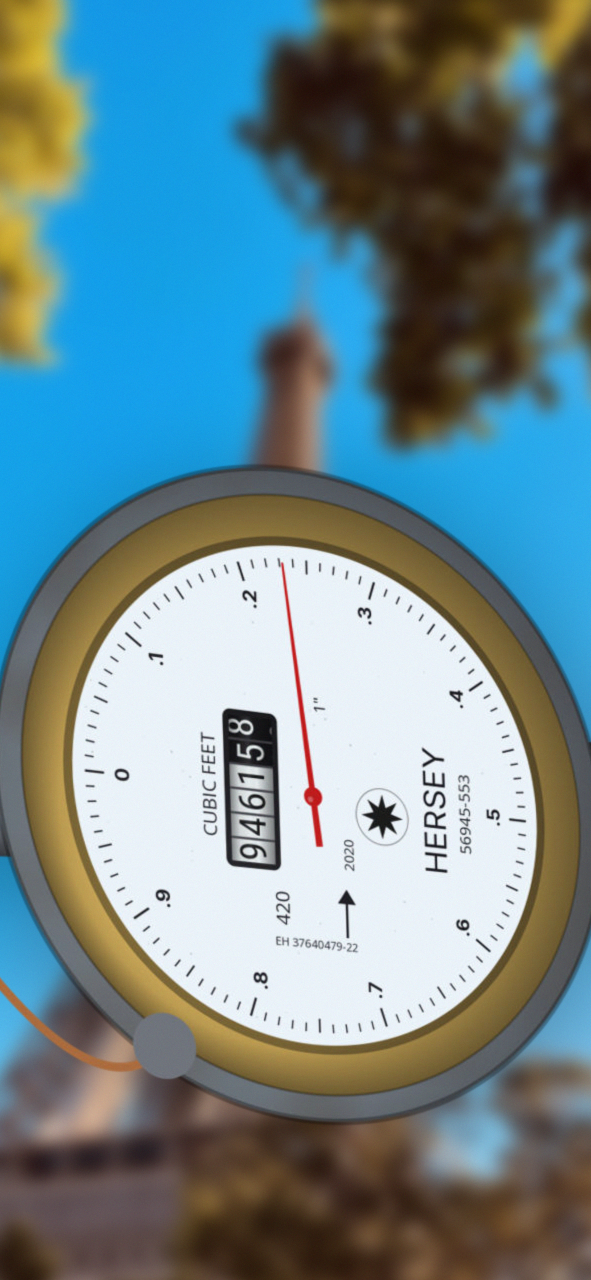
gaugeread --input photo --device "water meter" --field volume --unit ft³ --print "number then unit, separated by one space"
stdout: 946158.23 ft³
